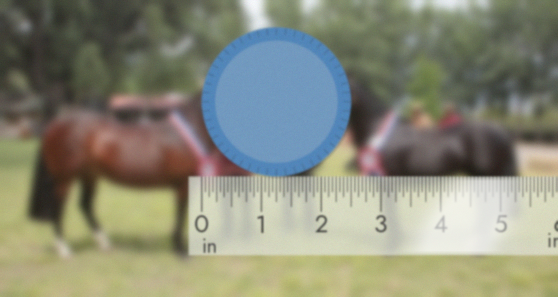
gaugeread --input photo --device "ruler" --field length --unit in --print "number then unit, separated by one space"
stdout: 2.5 in
